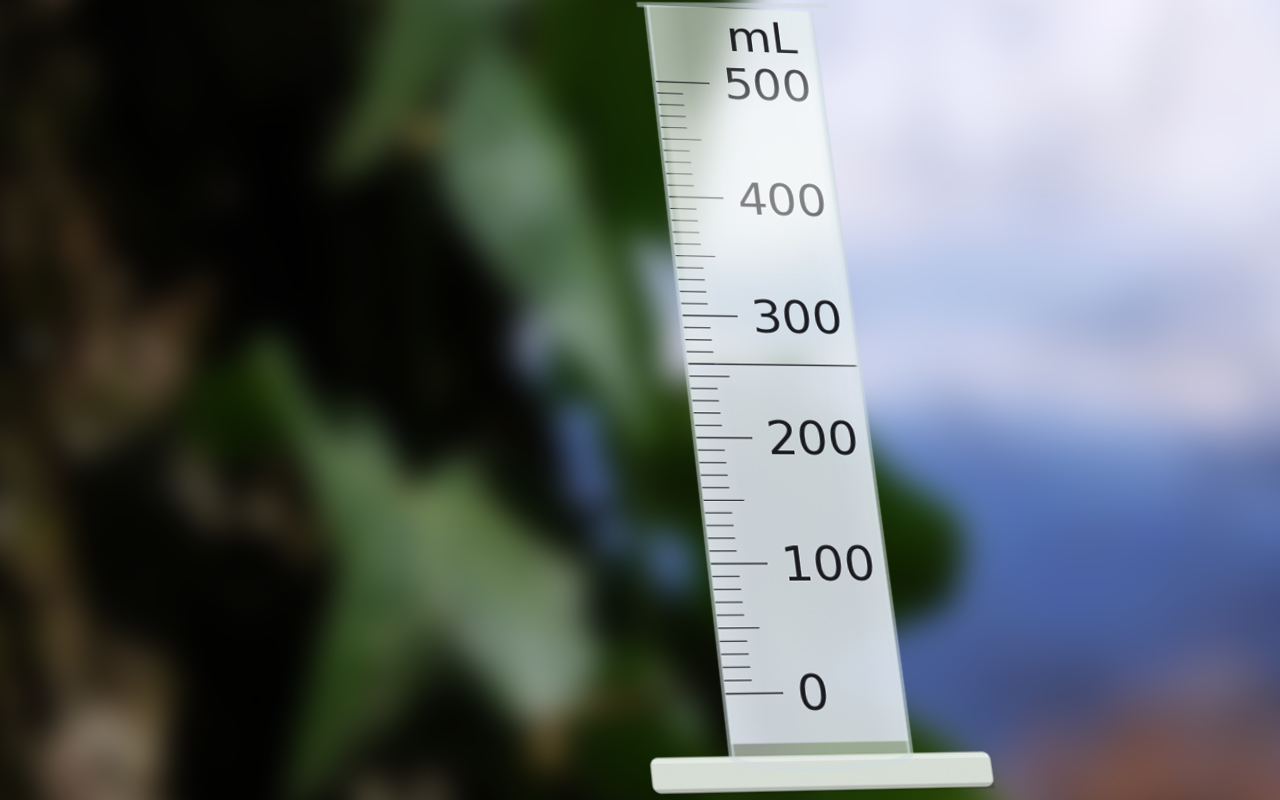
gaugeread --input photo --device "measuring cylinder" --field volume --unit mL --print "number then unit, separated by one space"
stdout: 260 mL
